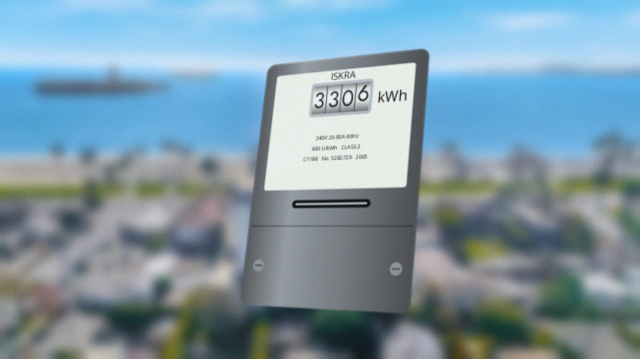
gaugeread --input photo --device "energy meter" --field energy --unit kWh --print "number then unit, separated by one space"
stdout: 3306 kWh
